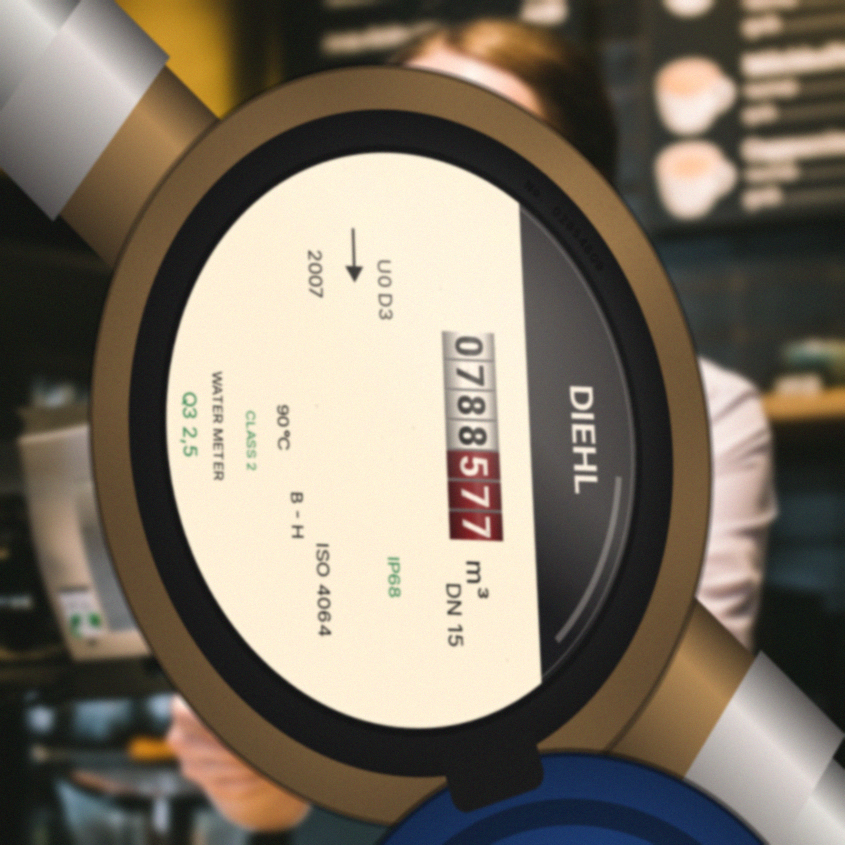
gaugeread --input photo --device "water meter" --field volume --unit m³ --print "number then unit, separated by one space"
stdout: 788.577 m³
